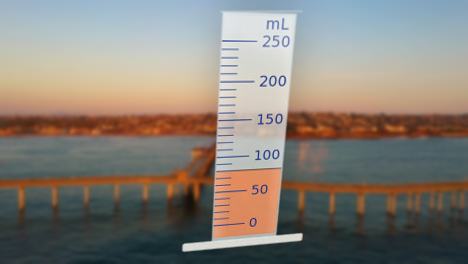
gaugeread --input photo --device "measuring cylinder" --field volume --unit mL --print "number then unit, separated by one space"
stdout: 80 mL
